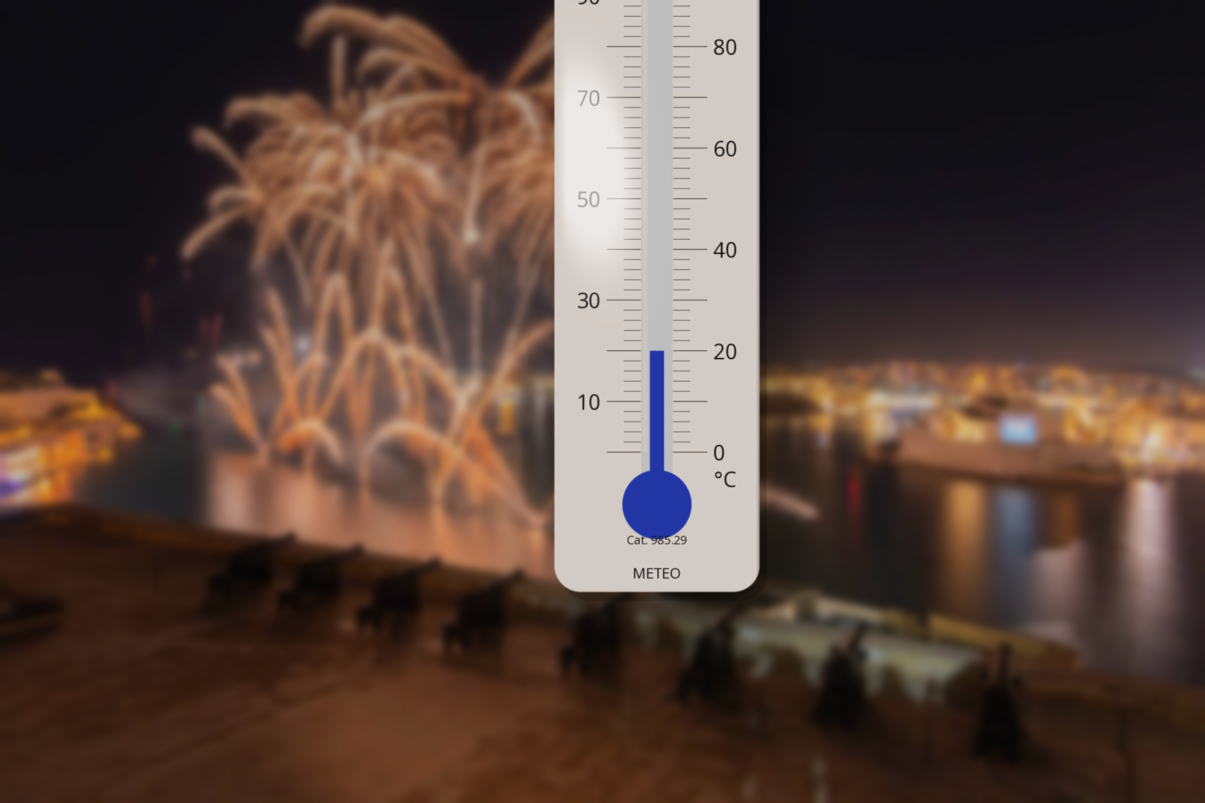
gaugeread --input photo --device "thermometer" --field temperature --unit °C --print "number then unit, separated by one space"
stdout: 20 °C
